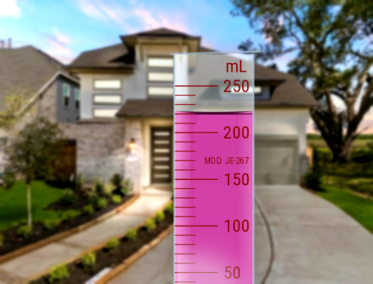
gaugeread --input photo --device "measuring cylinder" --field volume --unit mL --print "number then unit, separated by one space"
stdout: 220 mL
